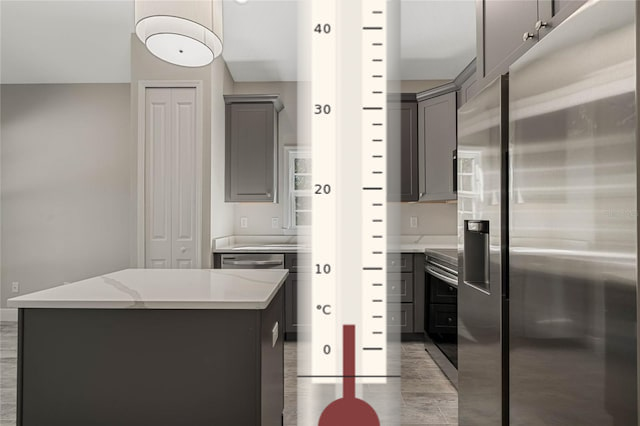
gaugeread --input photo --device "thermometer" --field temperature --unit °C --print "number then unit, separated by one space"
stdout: 3 °C
